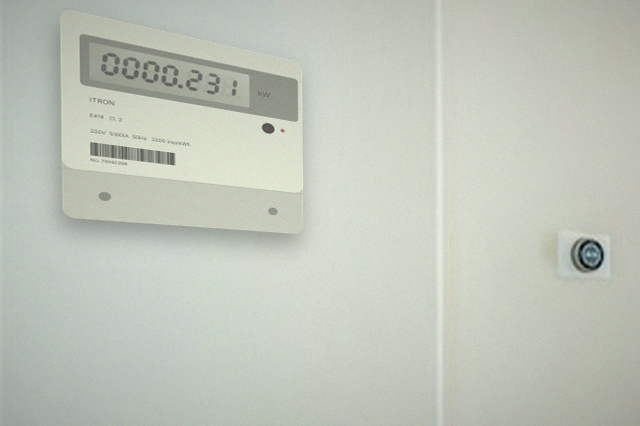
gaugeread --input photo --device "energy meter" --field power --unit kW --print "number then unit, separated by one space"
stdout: 0.231 kW
